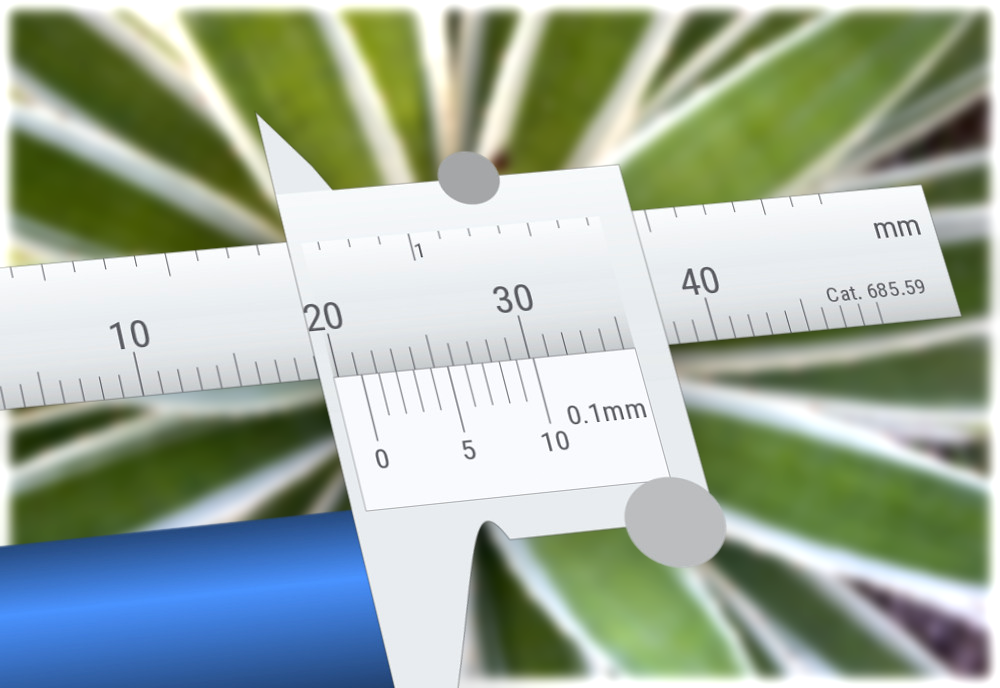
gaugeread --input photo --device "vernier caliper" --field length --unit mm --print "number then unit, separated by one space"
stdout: 21.2 mm
